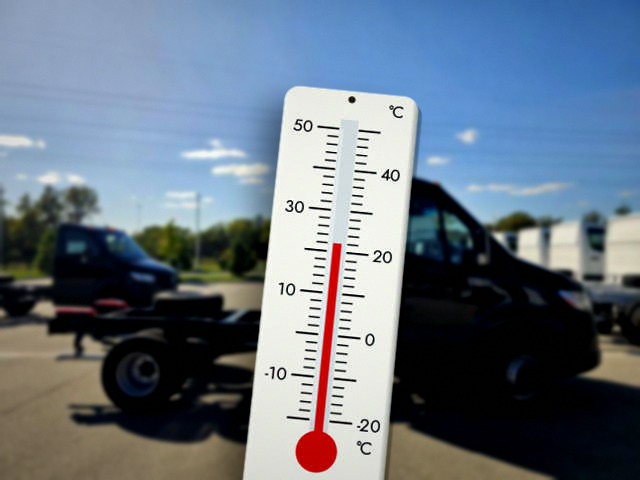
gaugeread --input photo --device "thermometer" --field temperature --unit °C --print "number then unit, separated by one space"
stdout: 22 °C
